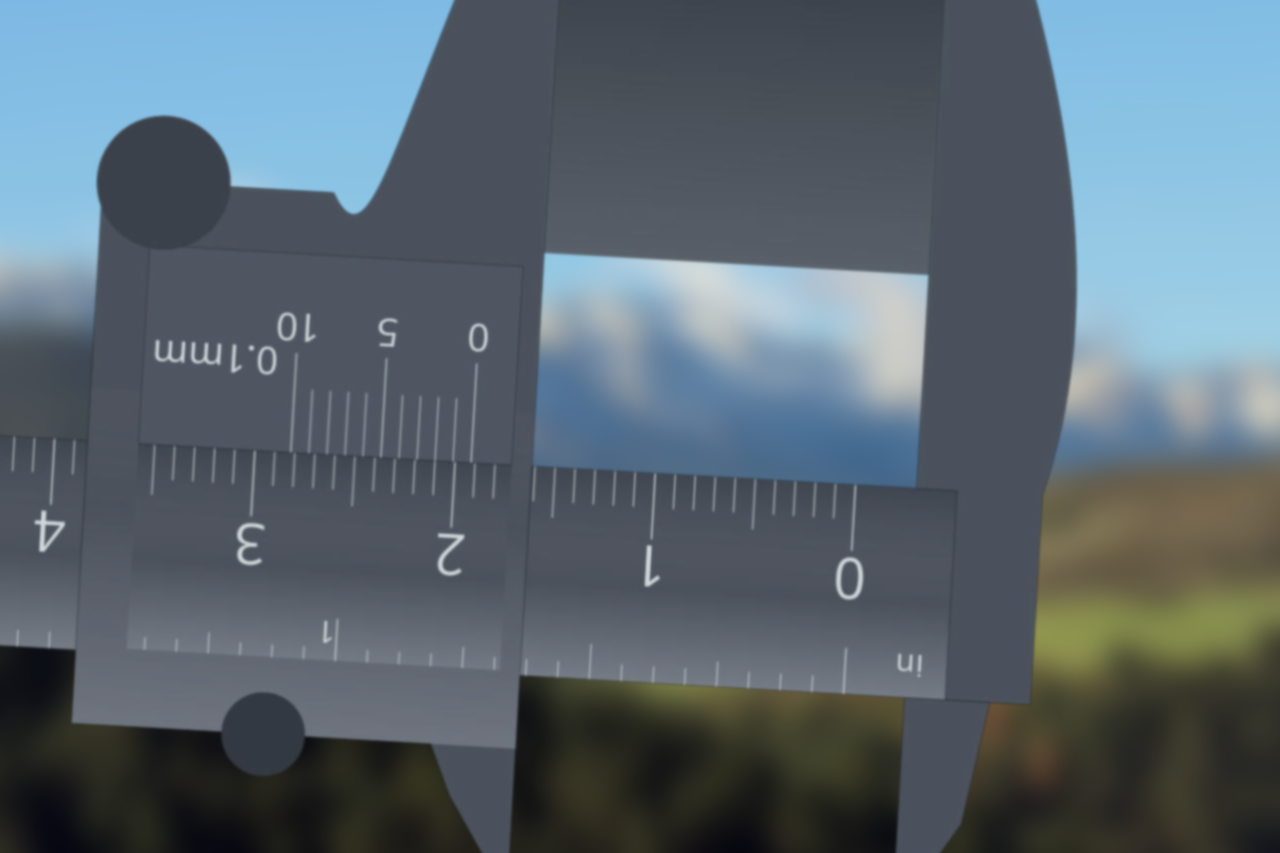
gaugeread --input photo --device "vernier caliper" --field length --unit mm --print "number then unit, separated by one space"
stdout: 19.2 mm
